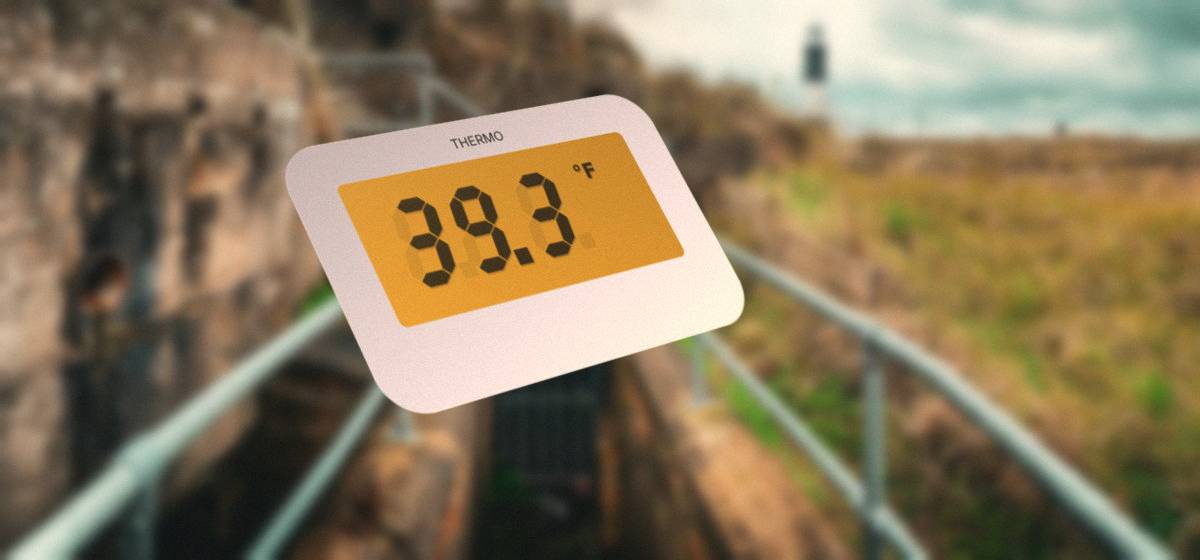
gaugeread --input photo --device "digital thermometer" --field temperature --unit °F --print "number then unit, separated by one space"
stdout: 39.3 °F
